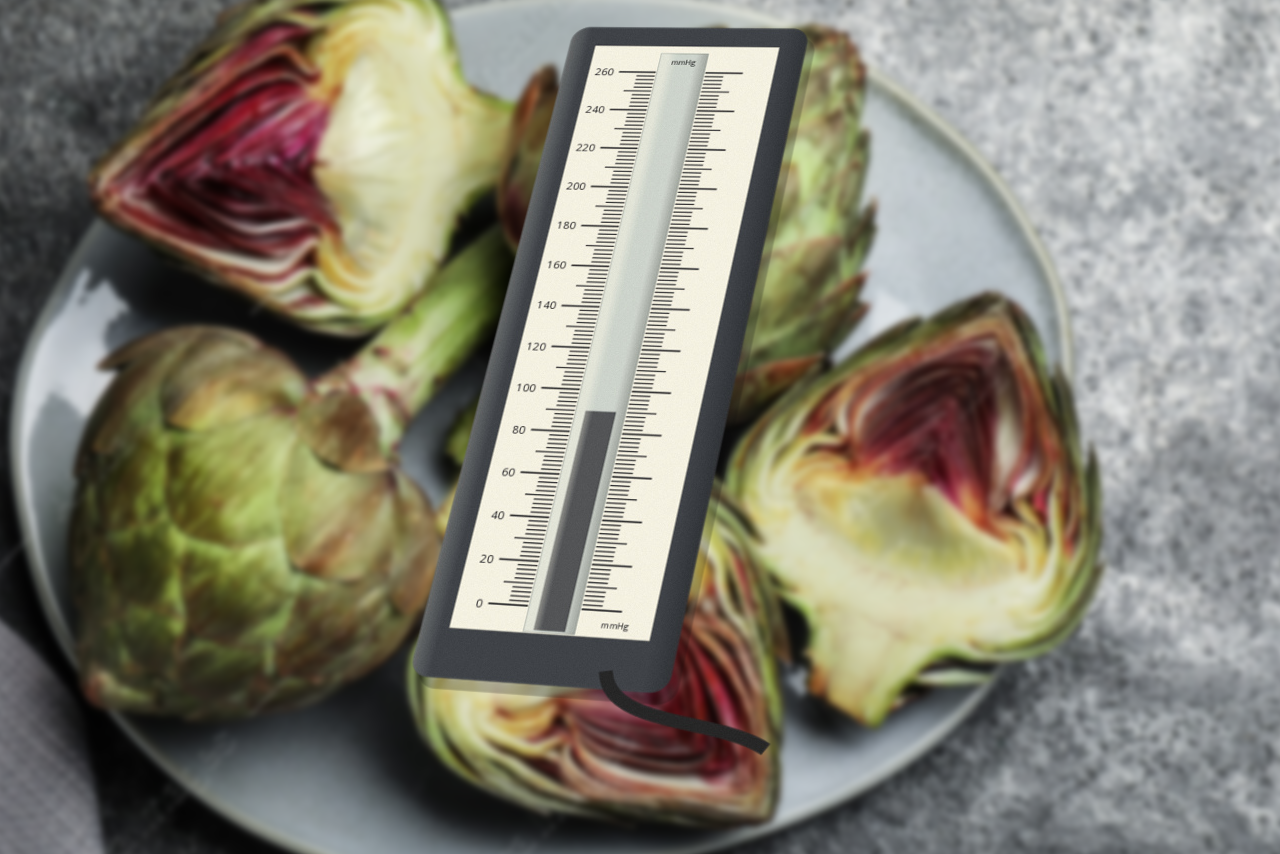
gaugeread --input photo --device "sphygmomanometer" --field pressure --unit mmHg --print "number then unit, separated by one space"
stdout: 90 mmHg
